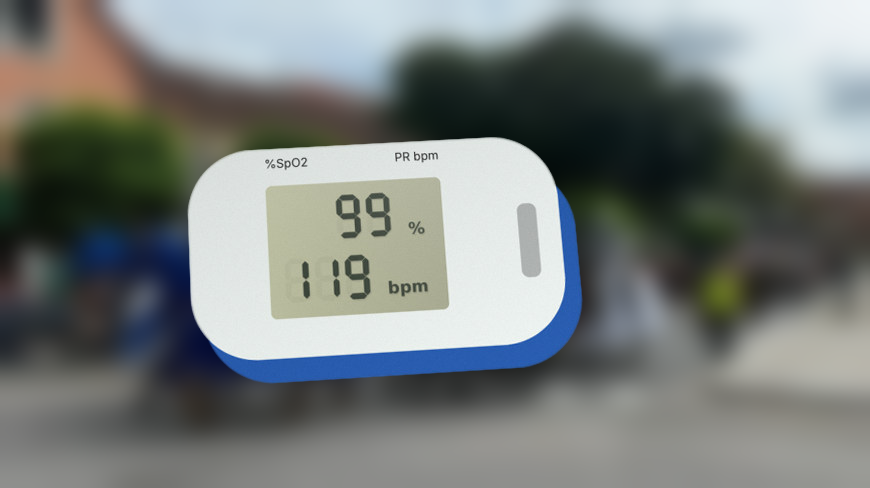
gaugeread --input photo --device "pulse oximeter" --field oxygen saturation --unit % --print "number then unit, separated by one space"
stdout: 99 %
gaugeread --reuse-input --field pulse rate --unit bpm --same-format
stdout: 119 bpm
